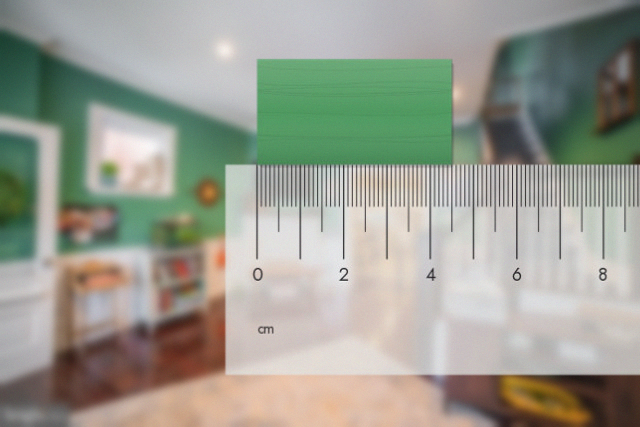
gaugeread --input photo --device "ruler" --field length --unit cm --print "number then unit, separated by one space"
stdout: 4.5 cm
